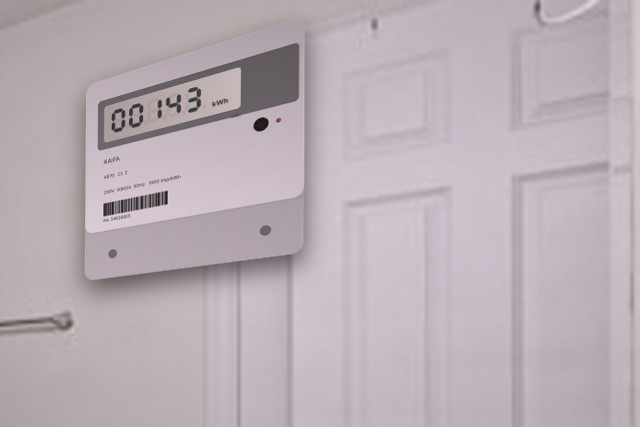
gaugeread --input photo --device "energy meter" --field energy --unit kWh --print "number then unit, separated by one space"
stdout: 143 kWh
